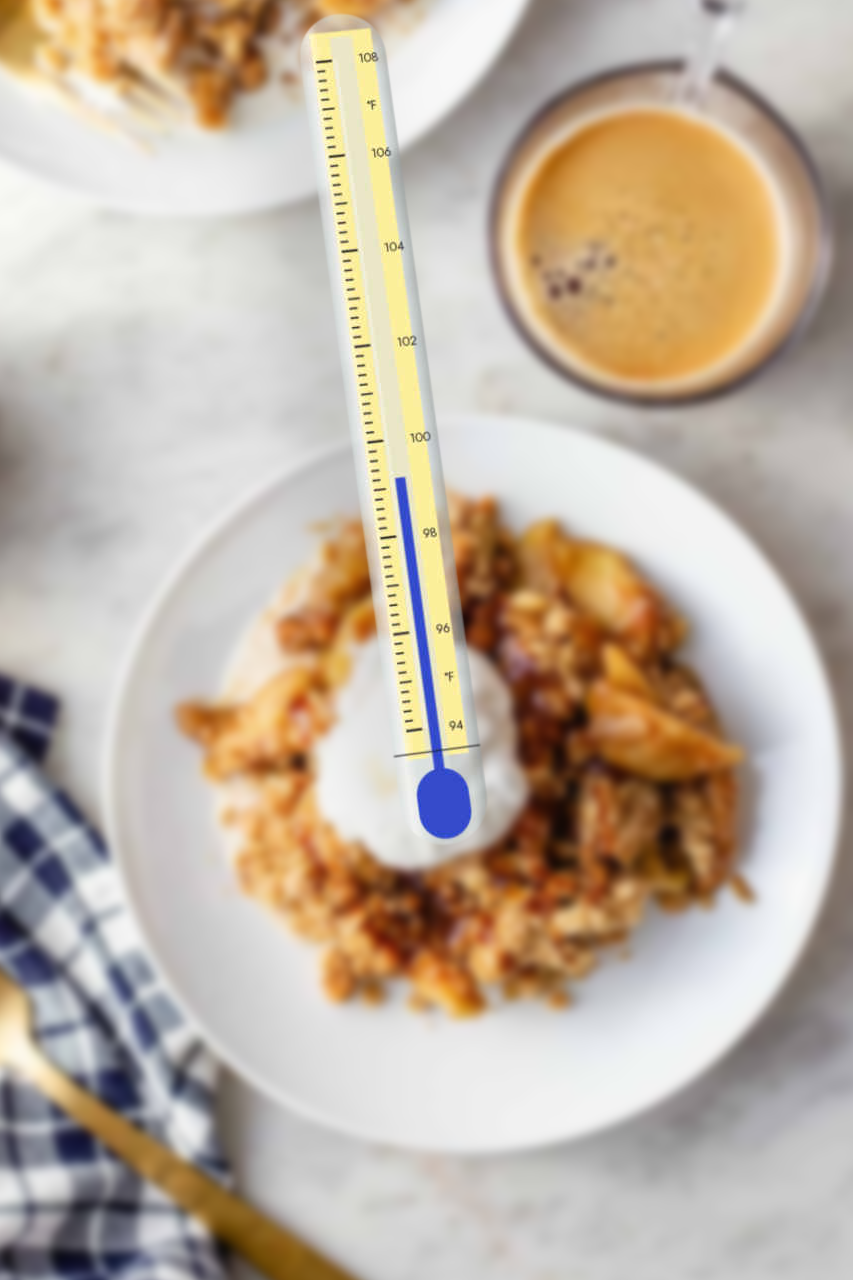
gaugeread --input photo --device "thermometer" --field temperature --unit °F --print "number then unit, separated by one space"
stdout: 99.2 °F
